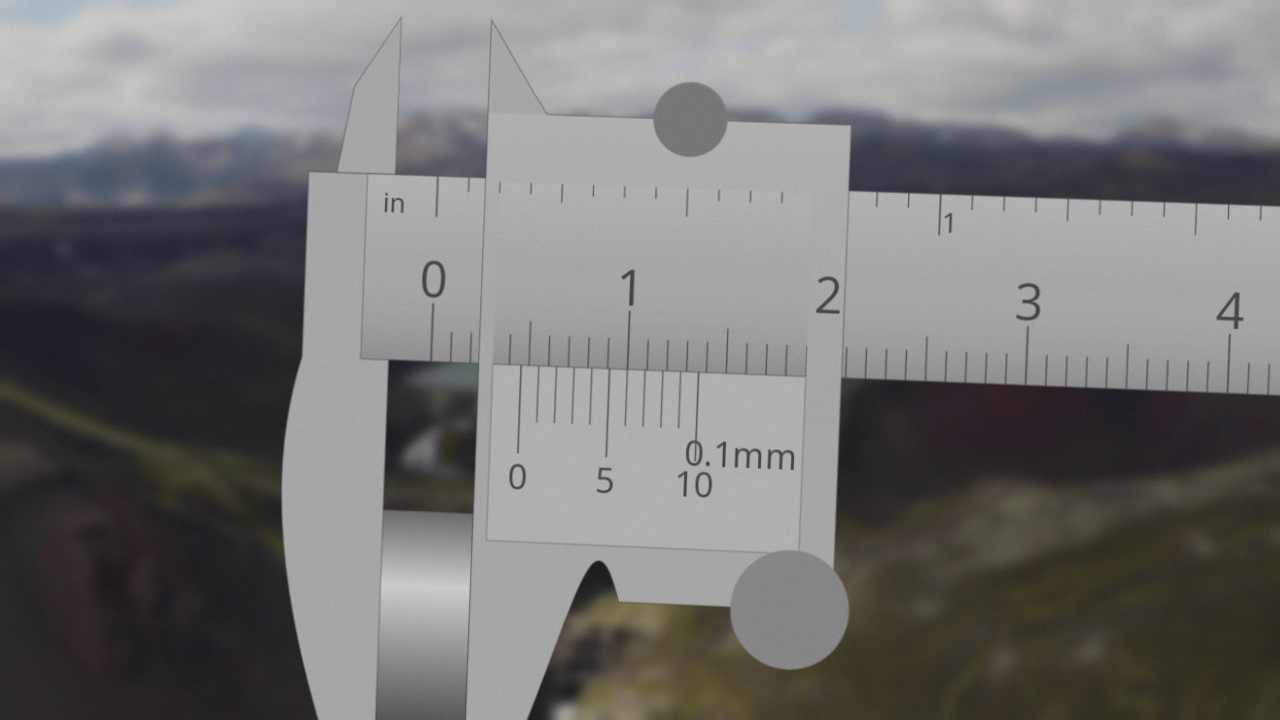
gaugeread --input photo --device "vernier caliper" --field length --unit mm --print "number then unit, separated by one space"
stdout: 4.6 mm
